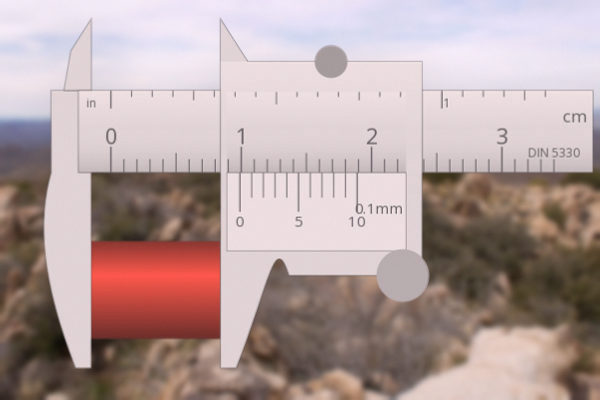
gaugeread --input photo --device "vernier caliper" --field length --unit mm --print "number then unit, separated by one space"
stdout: 9.9 mm
